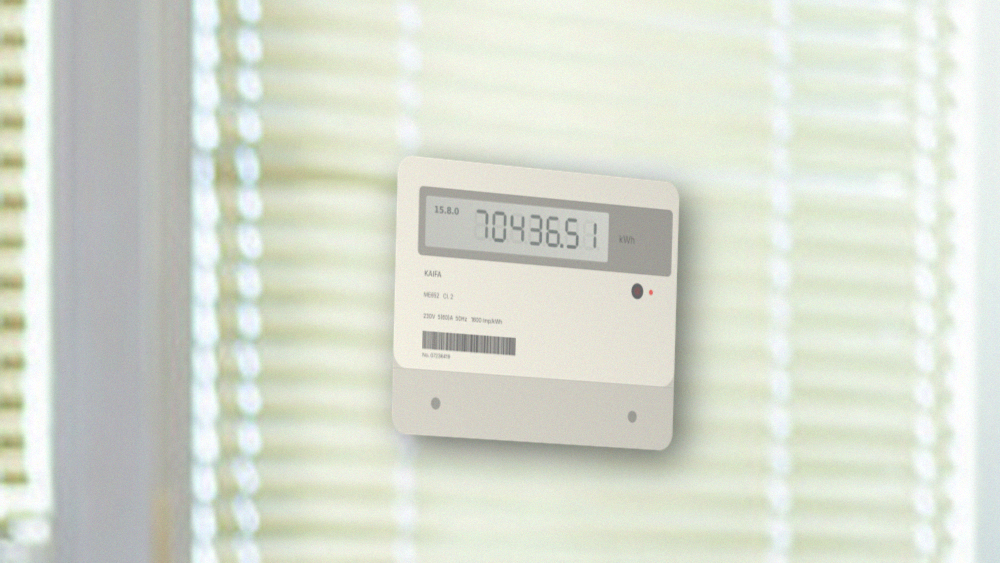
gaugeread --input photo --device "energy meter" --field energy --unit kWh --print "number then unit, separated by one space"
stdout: 70436.51 kWh
